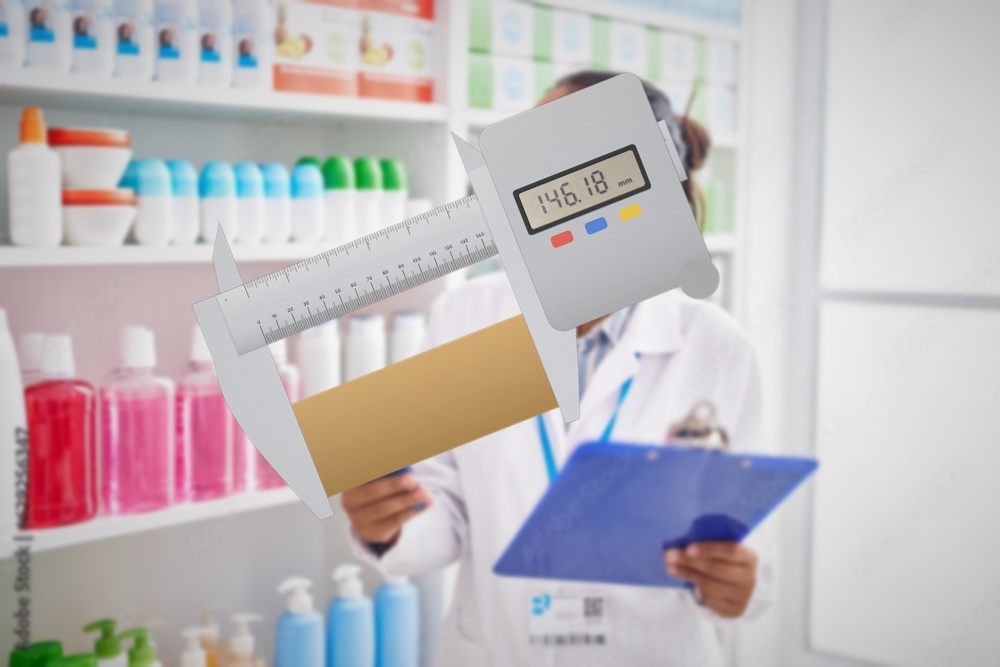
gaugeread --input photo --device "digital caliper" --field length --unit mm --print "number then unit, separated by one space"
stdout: 146.18 mm
